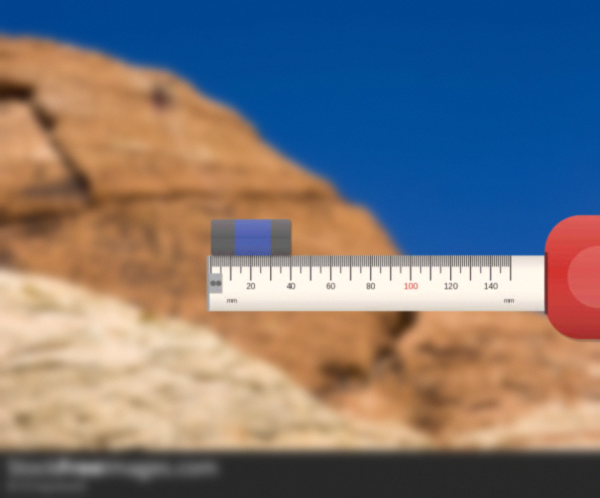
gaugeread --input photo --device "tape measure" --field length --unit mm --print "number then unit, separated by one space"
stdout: 40 mm
